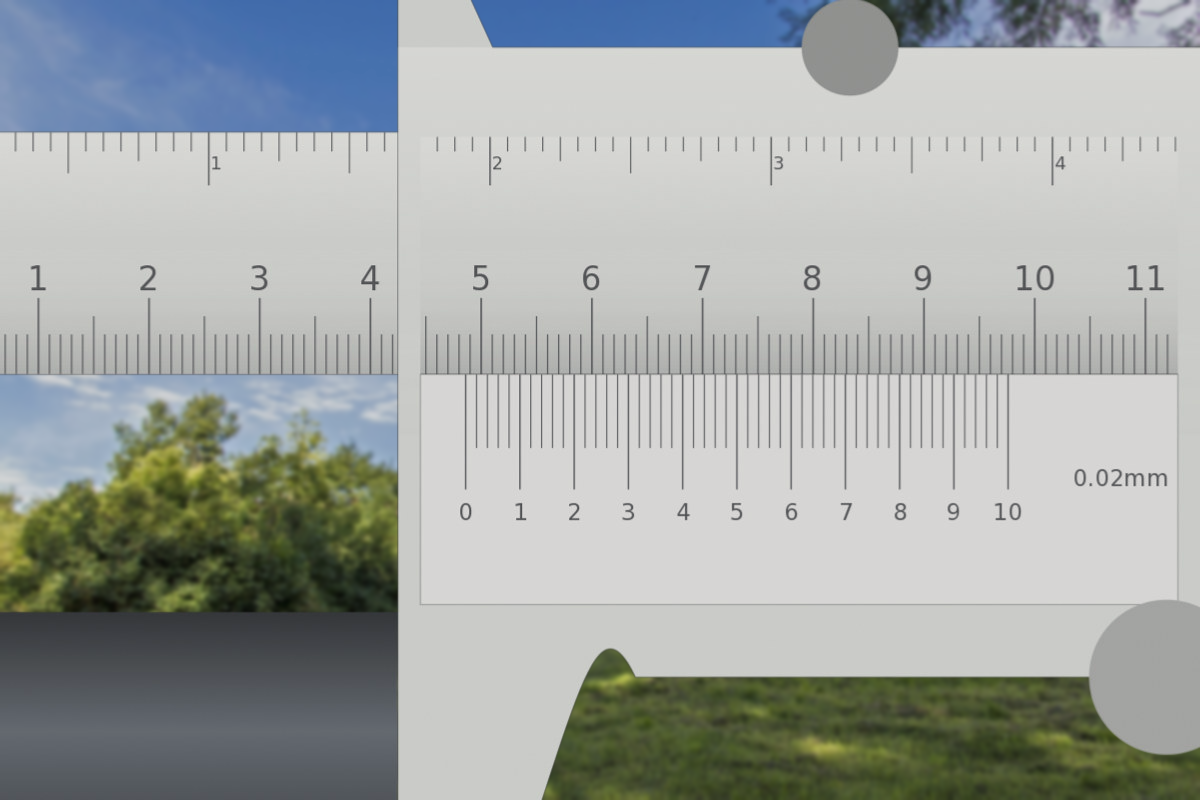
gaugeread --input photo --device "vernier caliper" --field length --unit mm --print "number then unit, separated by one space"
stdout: 48.6 mm
